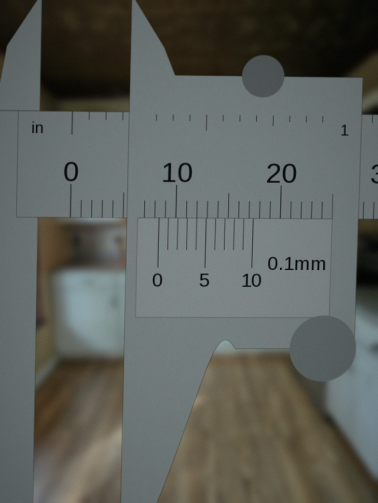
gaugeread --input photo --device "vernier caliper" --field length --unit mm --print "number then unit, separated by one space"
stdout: 8.4 mm
